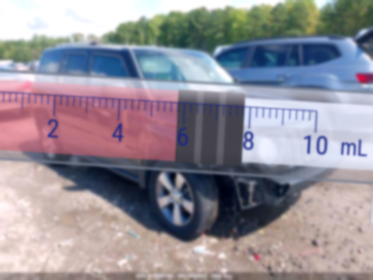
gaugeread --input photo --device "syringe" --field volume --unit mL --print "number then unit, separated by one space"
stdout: 5.8 mL
